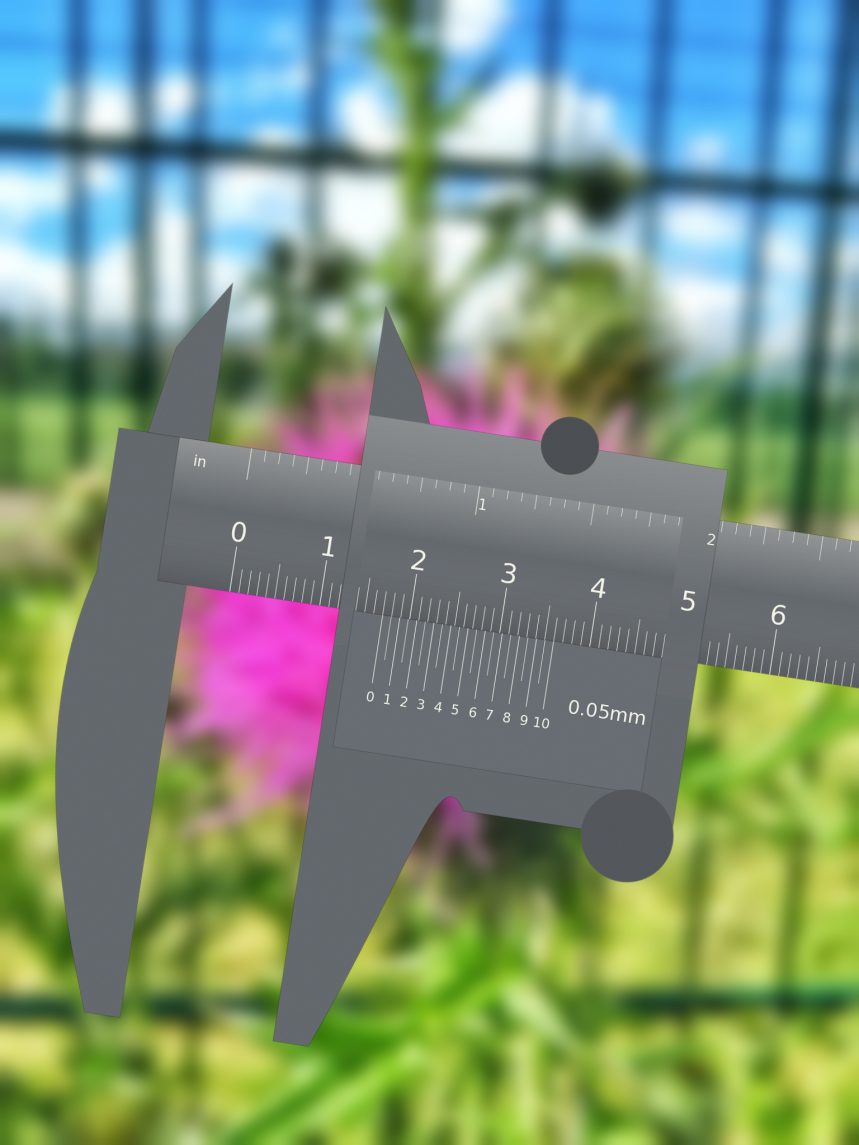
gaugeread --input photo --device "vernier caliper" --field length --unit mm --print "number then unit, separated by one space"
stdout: 17.0 mm
